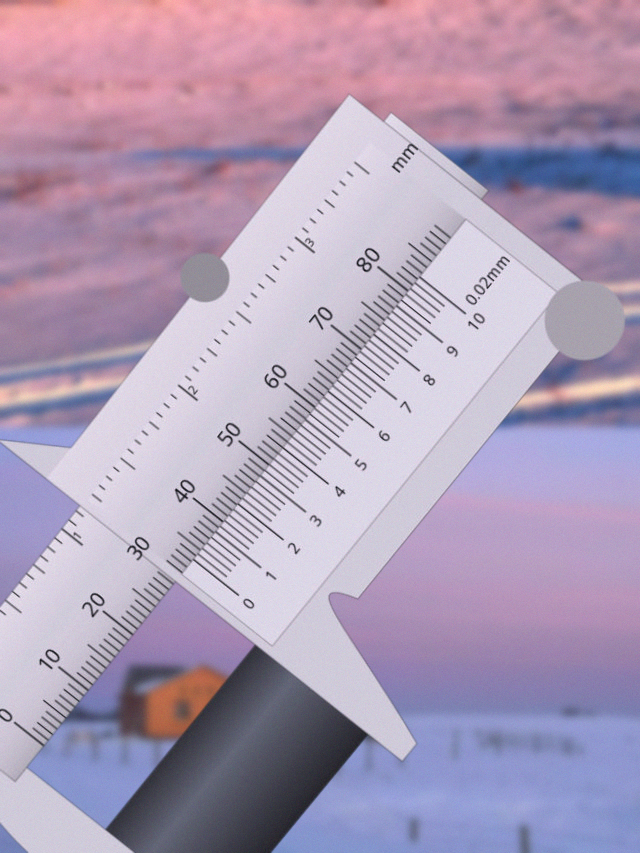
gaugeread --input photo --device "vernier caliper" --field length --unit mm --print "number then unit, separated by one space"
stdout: 33.4 mm
